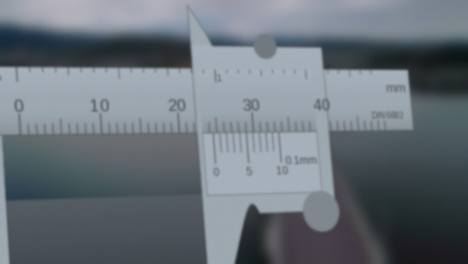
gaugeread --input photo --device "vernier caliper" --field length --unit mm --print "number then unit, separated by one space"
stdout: 24.5 mm
